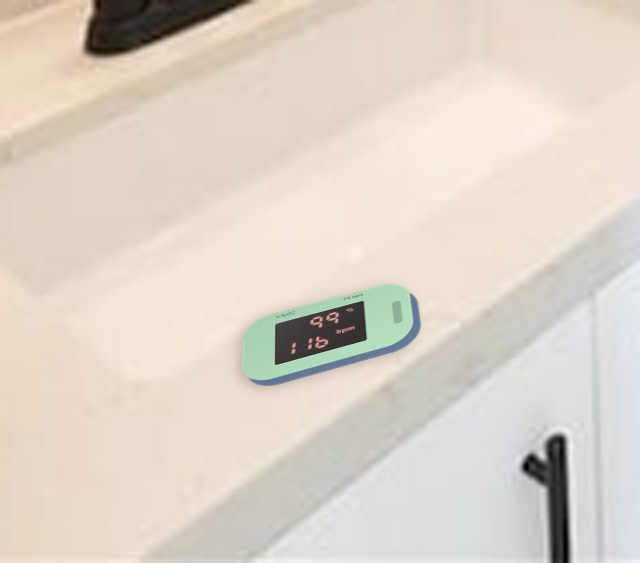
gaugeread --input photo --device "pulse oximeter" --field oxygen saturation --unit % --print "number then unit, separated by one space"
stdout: 99 %
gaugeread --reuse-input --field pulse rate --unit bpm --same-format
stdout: 116 bpm
